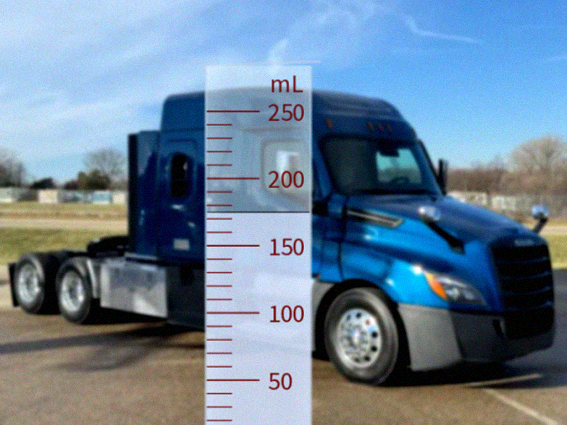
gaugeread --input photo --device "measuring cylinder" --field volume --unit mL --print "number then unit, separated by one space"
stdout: 175 mL
